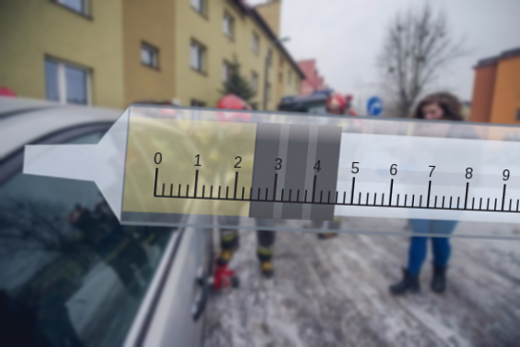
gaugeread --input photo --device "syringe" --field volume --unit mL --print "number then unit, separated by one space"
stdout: 2.4 mL
